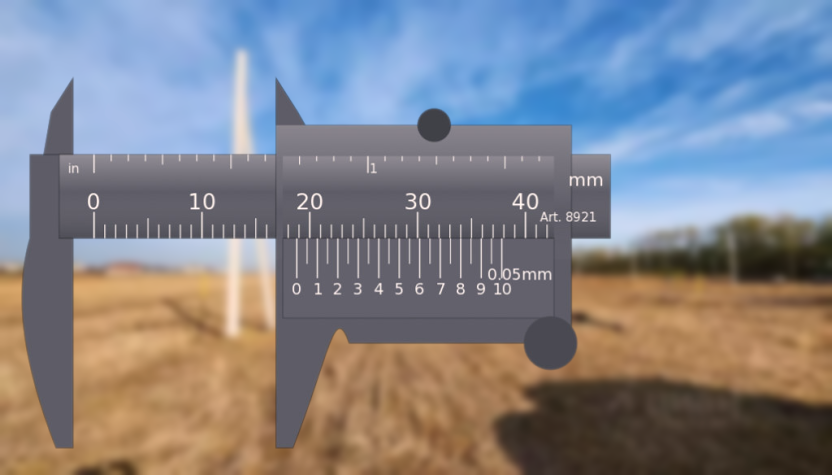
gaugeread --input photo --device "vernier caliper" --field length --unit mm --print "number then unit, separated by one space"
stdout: 18.8 mm
